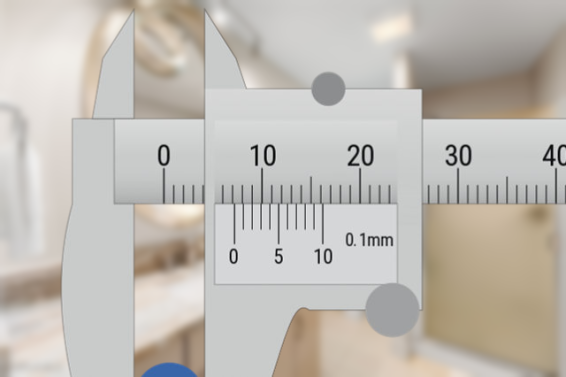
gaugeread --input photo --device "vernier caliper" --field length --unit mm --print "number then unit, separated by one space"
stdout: 7.2 mm
